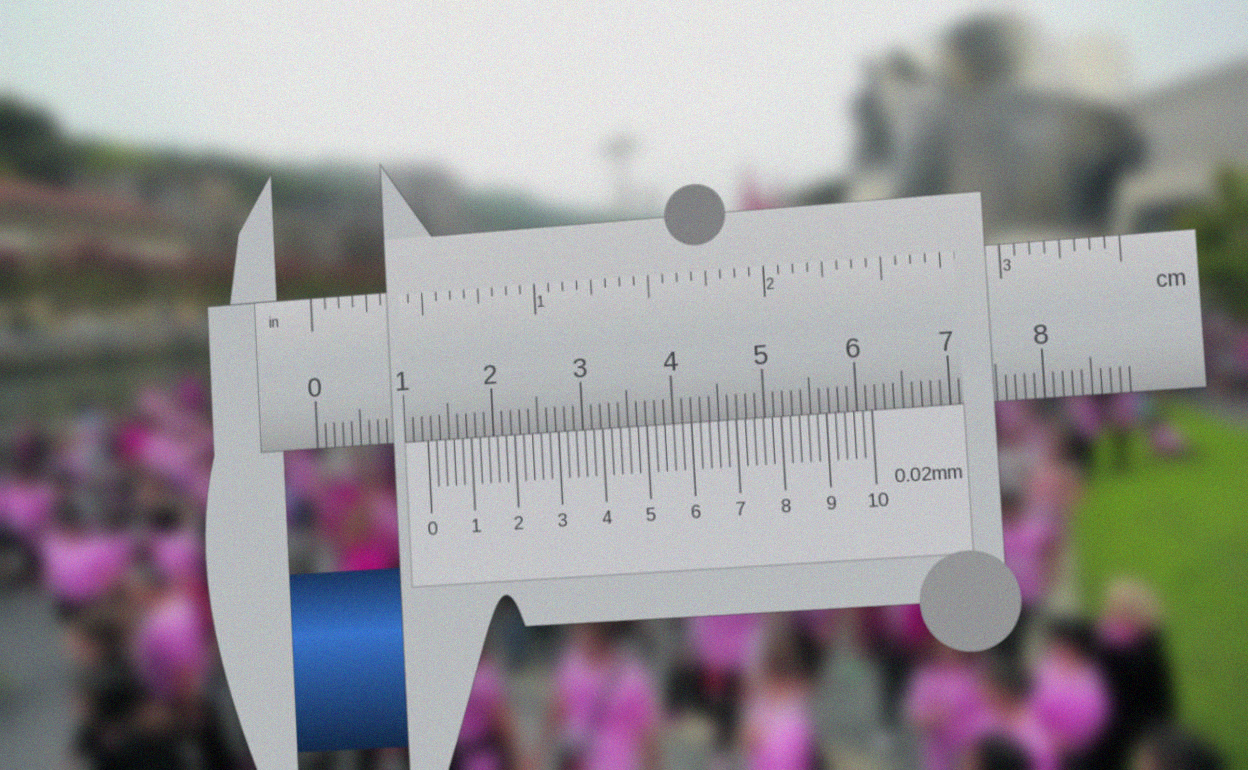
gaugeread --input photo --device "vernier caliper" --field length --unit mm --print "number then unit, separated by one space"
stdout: 12.6 mm
